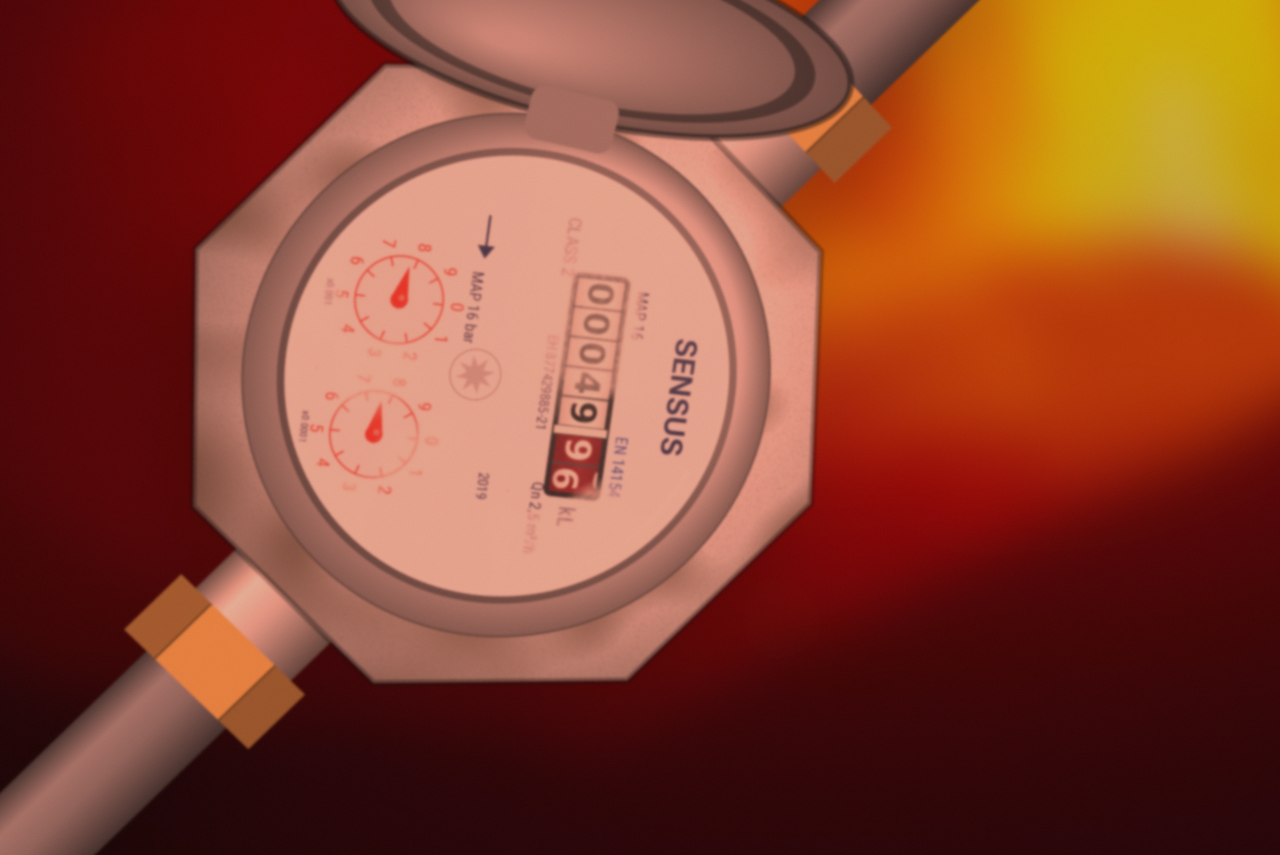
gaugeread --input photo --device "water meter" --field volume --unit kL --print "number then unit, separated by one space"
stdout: 49.9577 kL
